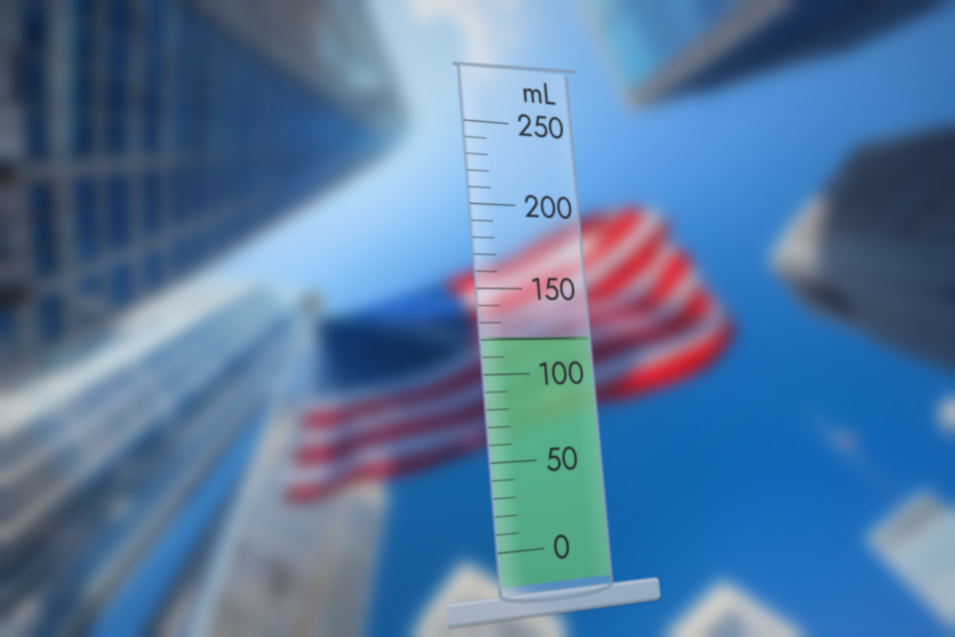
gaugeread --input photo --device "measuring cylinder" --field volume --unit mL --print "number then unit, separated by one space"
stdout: 120 mL
